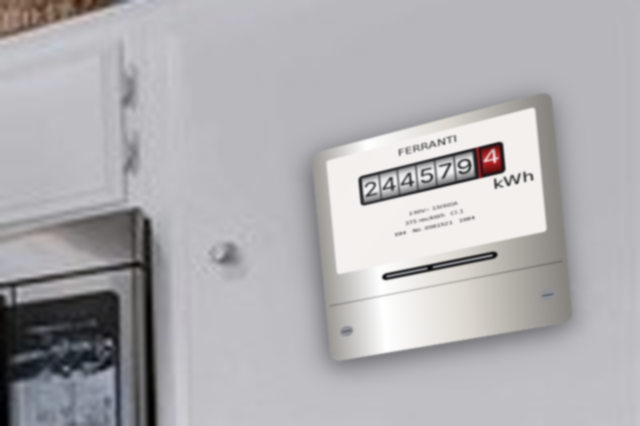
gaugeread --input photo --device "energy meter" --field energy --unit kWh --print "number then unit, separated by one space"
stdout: 244579.4 kWh
